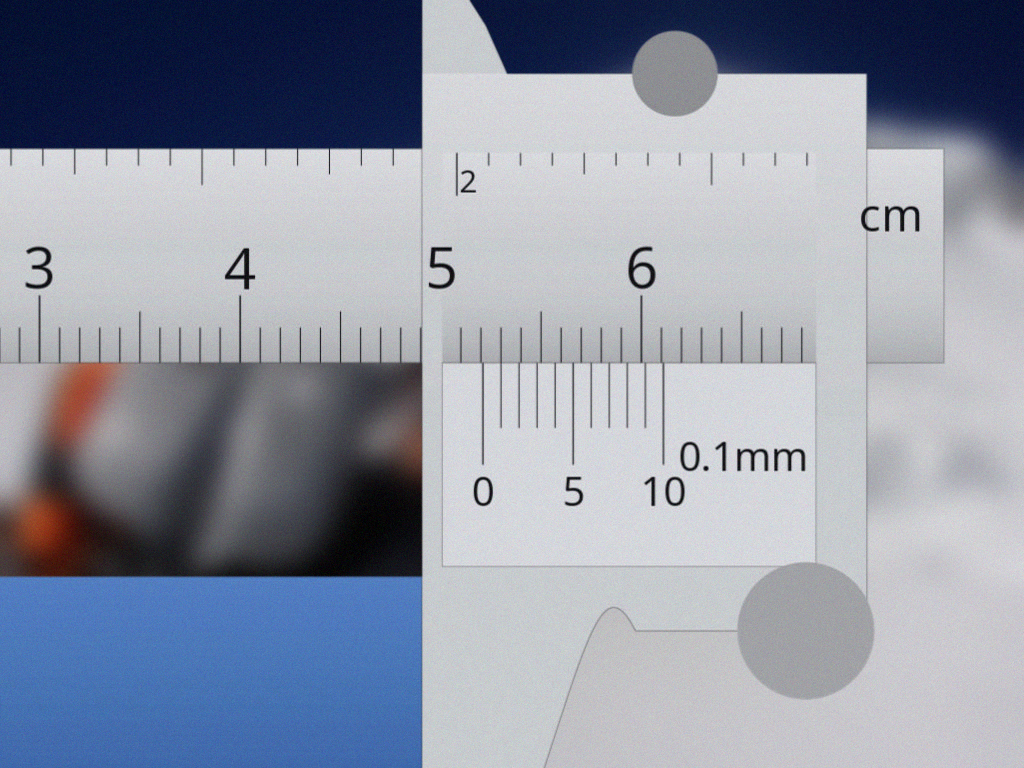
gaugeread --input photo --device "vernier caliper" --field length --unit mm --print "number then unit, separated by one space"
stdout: 52.1 mm
